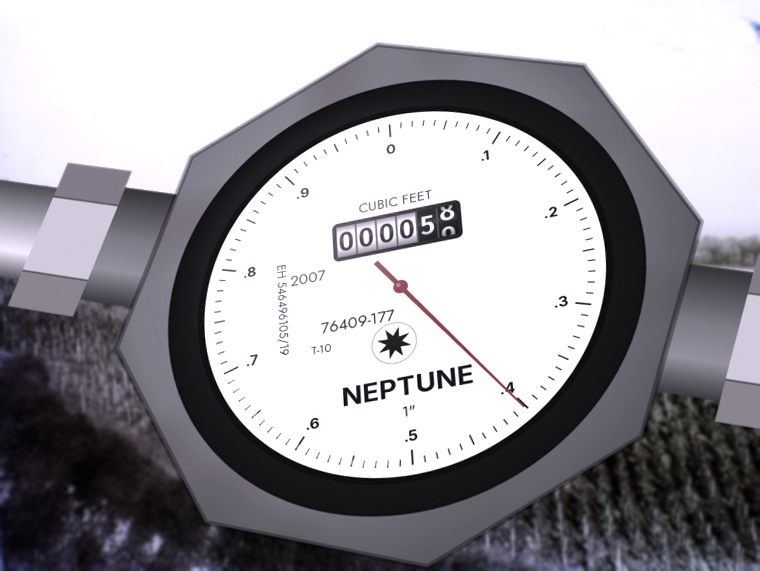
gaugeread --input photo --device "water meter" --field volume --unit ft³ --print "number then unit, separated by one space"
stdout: 58.40 ft³
